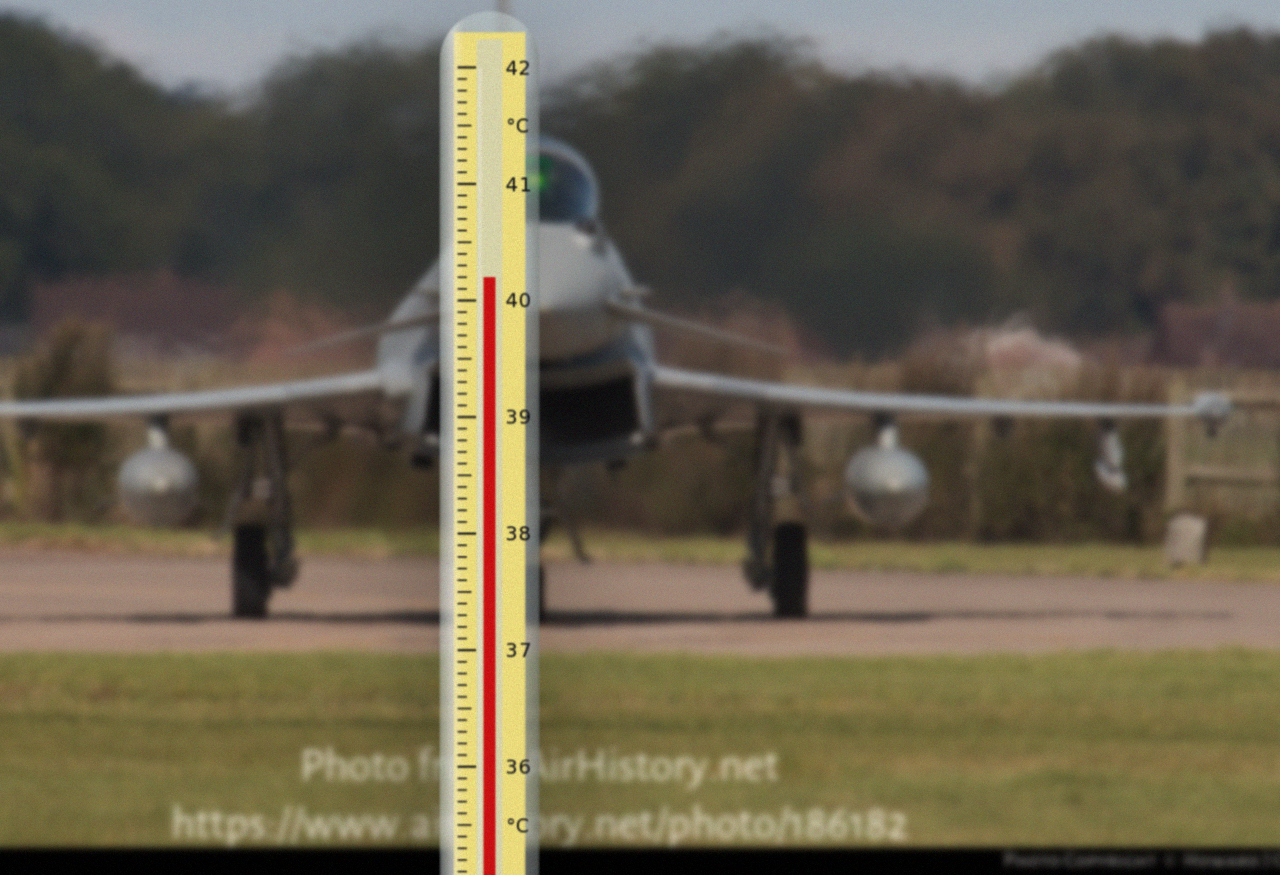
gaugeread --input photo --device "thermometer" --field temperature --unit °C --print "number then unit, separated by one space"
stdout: 40.2 °C
